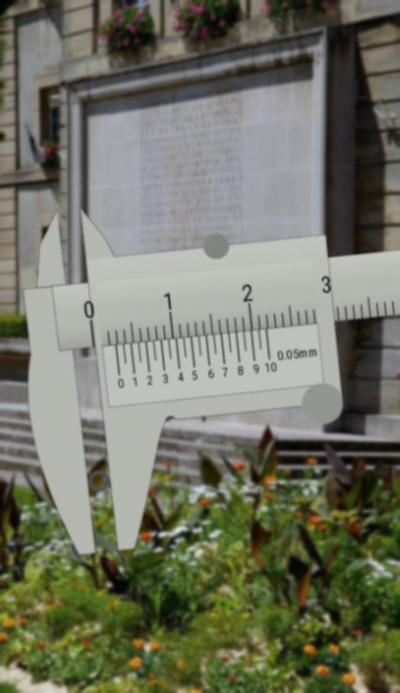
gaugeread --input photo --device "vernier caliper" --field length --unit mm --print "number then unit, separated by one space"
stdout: 2.8 mm
